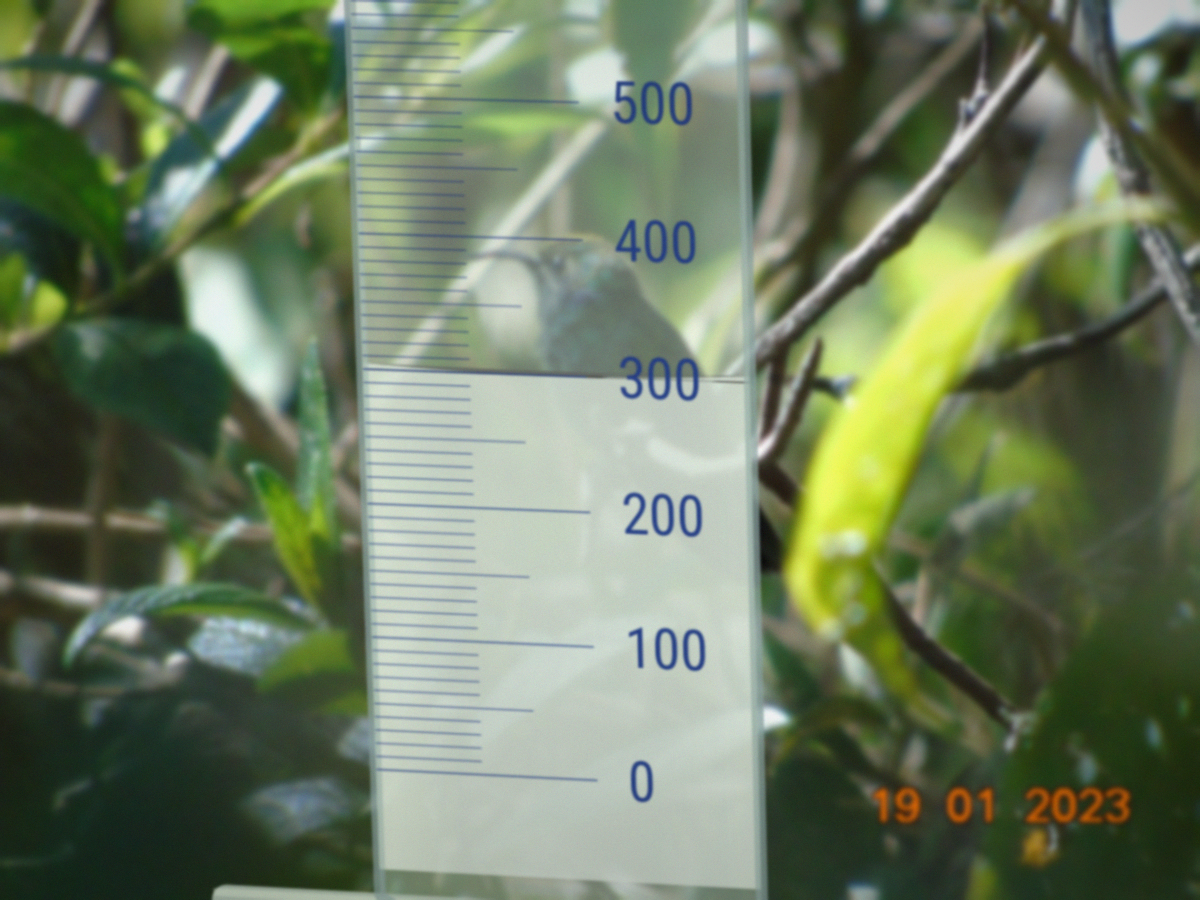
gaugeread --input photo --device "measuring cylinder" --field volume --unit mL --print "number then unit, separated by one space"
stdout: 300 mL
